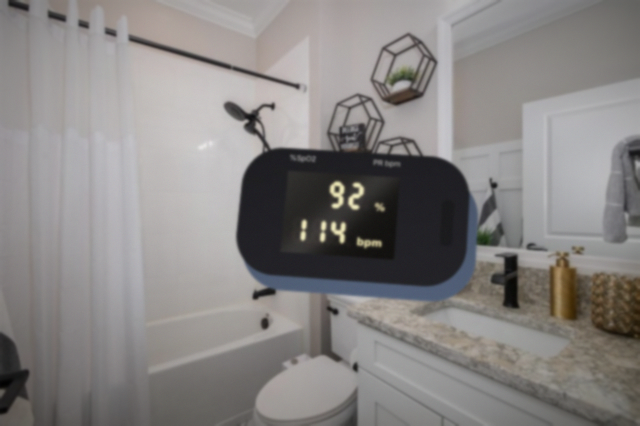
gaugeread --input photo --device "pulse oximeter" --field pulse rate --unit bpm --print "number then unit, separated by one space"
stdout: 114 bpm
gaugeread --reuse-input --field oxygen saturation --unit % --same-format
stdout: 92 %
